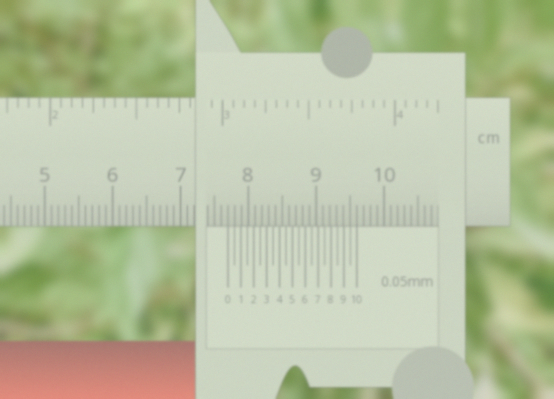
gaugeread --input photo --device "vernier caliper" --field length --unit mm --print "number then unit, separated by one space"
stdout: 77.0 mm
